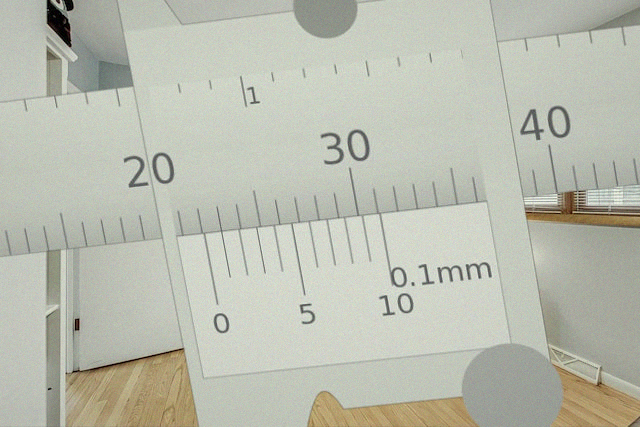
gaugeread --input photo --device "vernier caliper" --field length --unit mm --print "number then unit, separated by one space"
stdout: 22.1 mm
